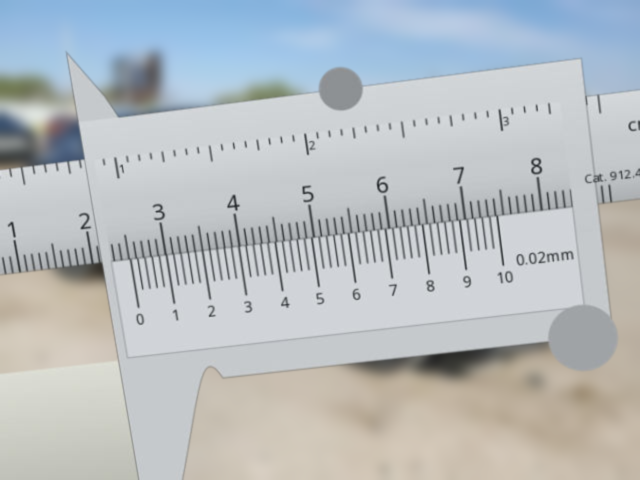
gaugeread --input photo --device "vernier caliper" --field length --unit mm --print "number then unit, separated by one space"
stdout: 25.2 mm
